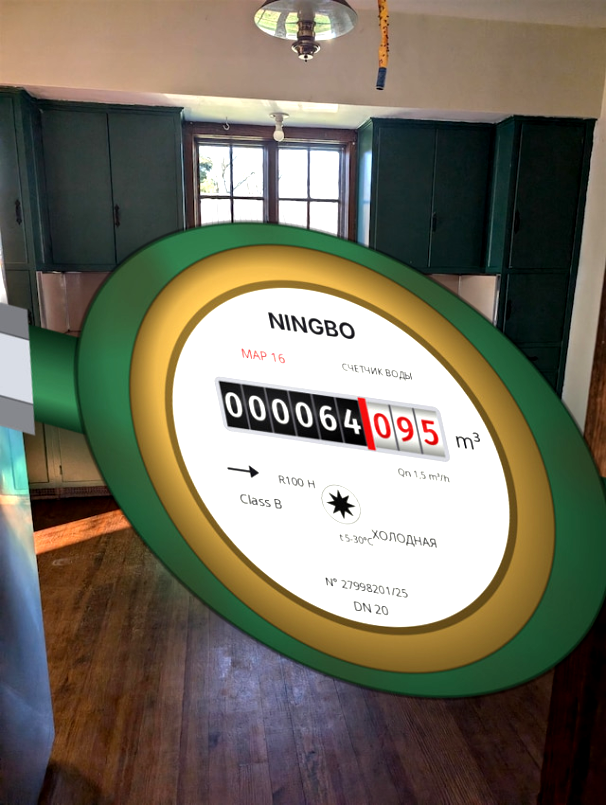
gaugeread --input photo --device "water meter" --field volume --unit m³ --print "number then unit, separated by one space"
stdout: 64.095 m³
